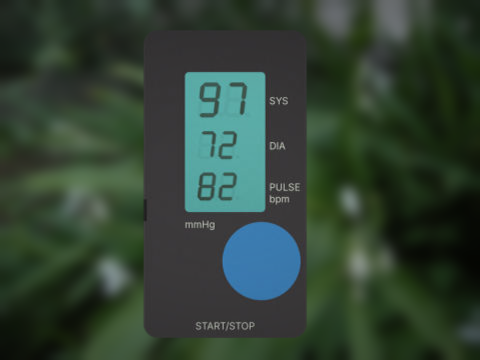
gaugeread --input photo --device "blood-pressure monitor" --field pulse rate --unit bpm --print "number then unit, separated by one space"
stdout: 82 bpm
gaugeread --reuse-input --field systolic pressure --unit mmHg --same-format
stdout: 97 mmHg
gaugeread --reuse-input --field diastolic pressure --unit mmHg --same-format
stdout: 72 mmHg
